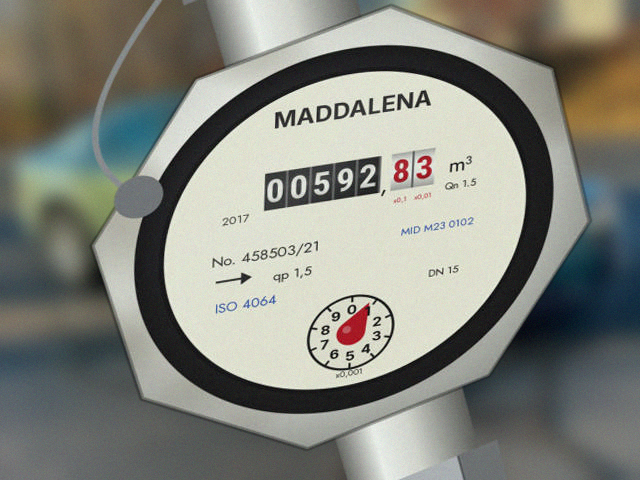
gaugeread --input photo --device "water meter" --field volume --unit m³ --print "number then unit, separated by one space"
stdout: 592.830 m³
